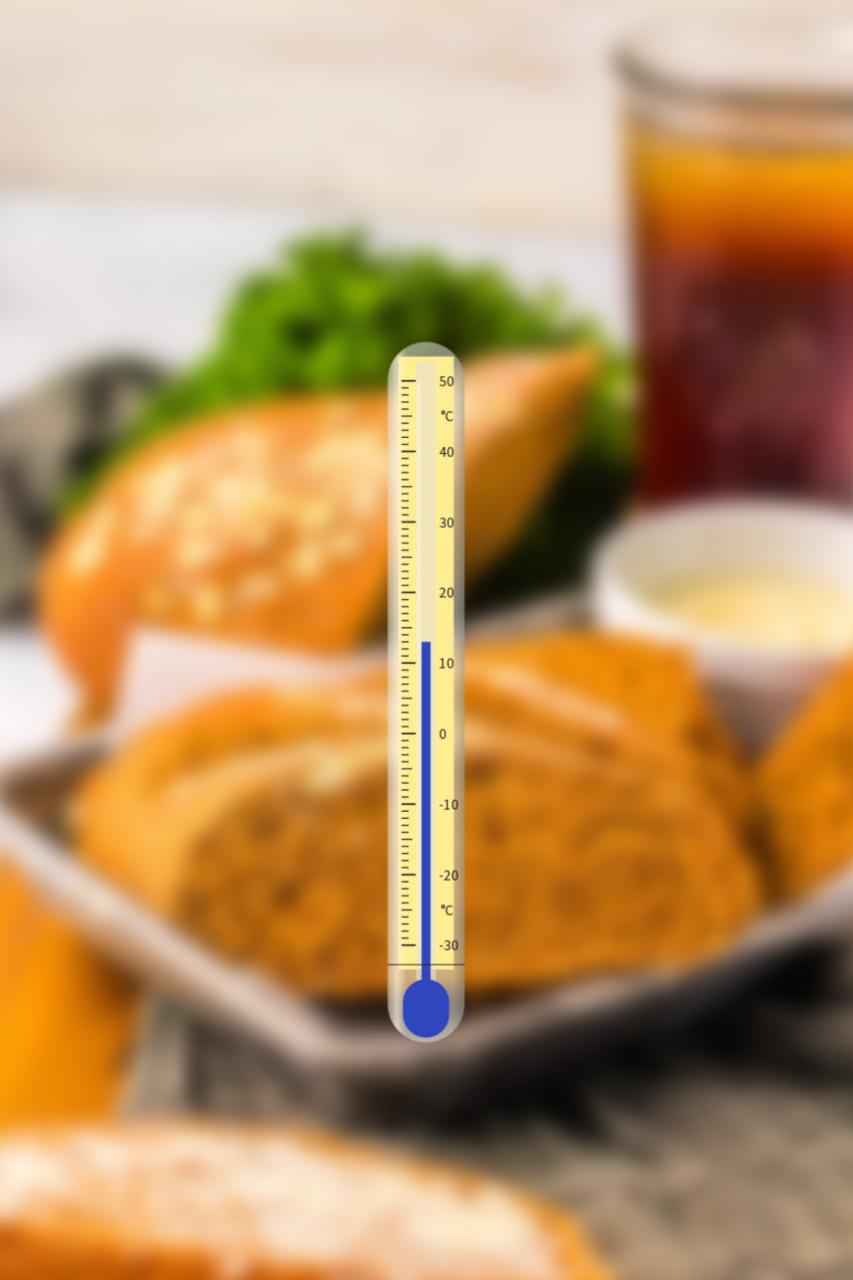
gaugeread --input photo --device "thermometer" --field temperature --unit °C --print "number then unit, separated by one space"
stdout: 13 °C
